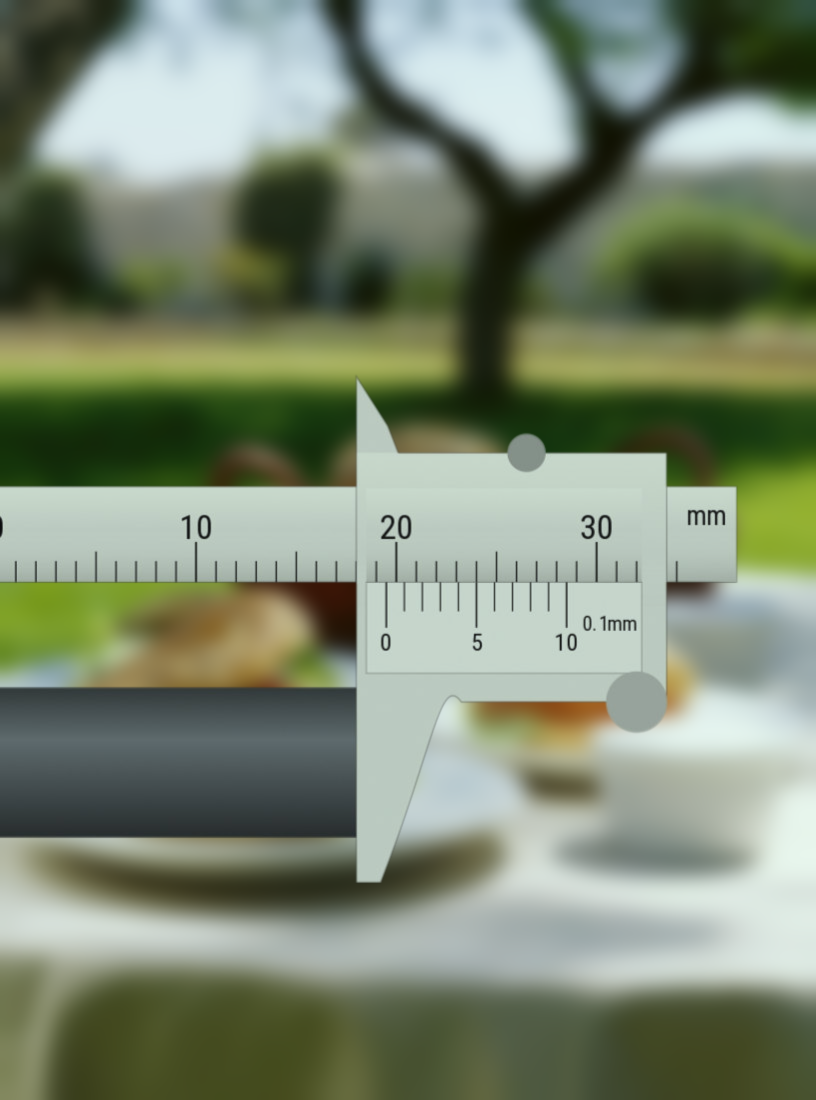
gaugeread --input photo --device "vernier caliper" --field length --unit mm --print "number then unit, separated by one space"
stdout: 19.5 mm
